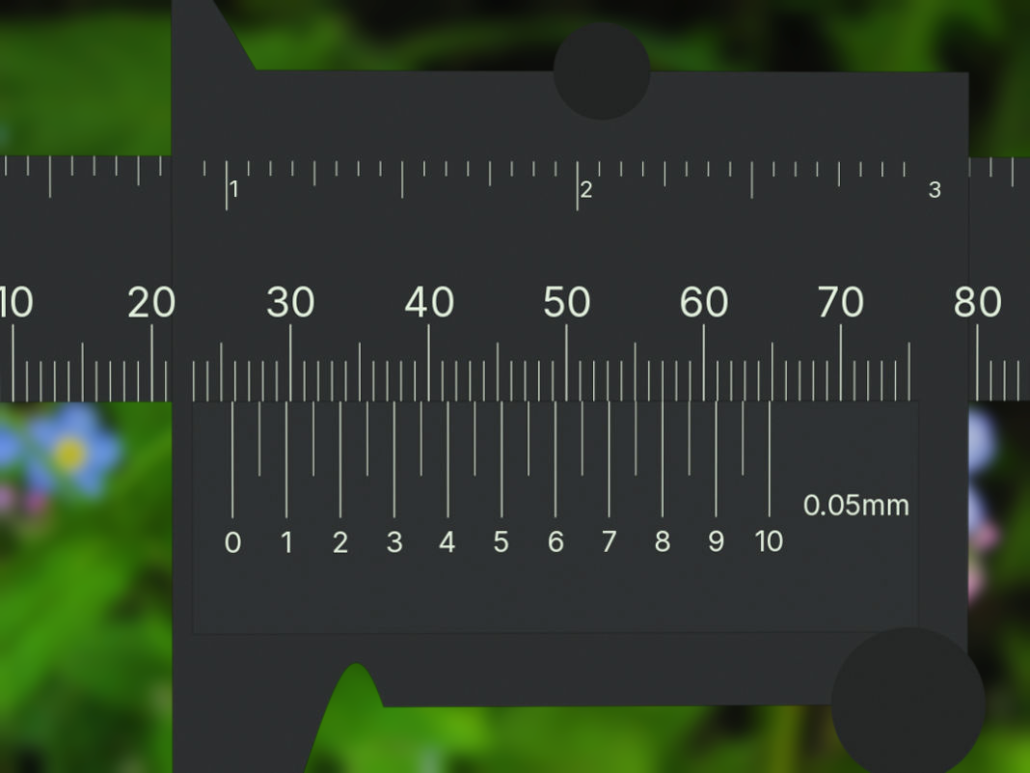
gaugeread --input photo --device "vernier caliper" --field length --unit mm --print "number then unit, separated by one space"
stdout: 25.8 mm
